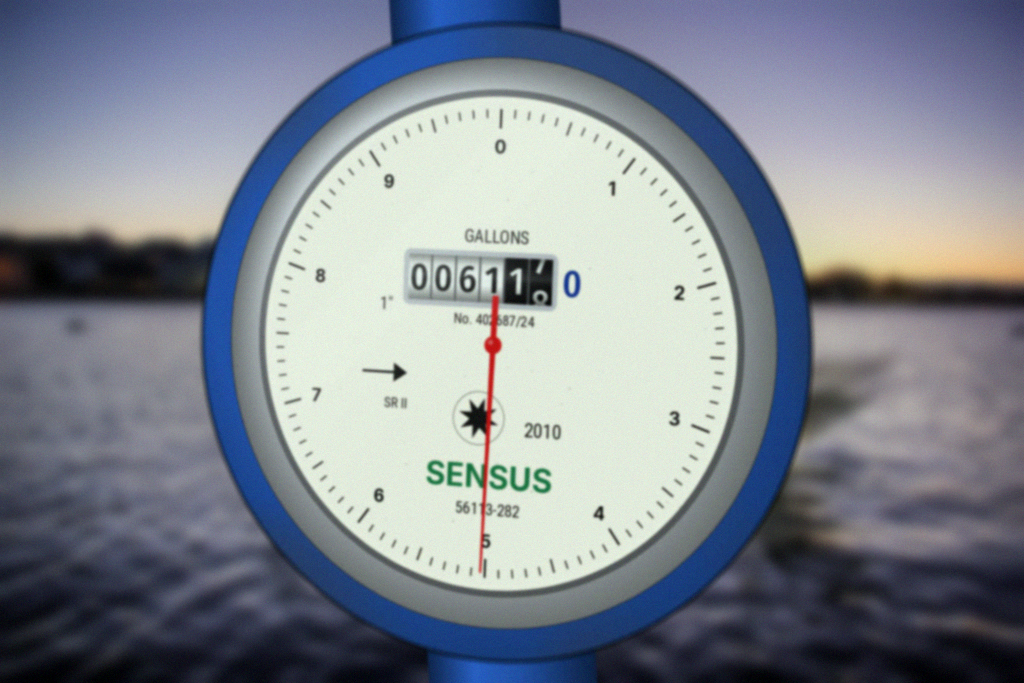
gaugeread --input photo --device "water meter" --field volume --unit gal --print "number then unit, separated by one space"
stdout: 61175.0 gal
